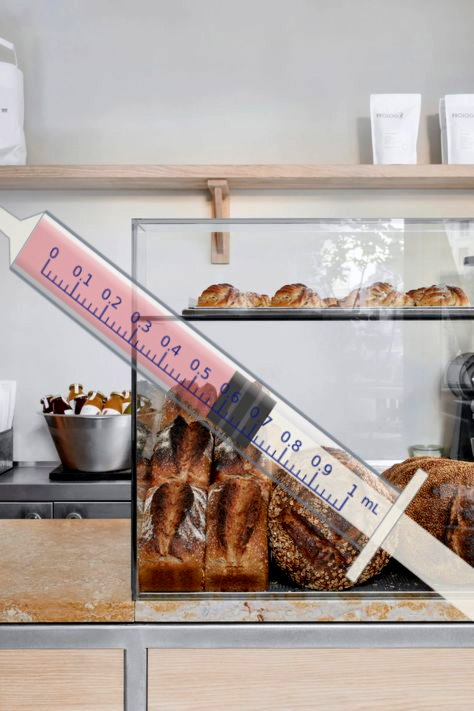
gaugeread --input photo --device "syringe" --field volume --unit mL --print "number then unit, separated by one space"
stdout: 0.58 mL
